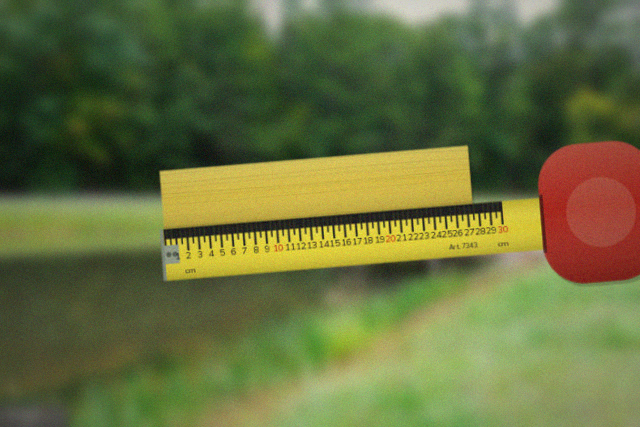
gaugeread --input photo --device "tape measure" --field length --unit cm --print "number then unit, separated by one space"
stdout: 27.5 cm
